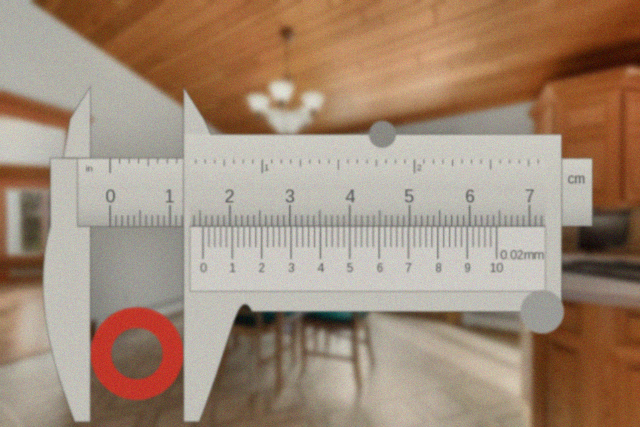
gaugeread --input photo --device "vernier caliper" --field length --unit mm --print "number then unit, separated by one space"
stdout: 15.5 mm
